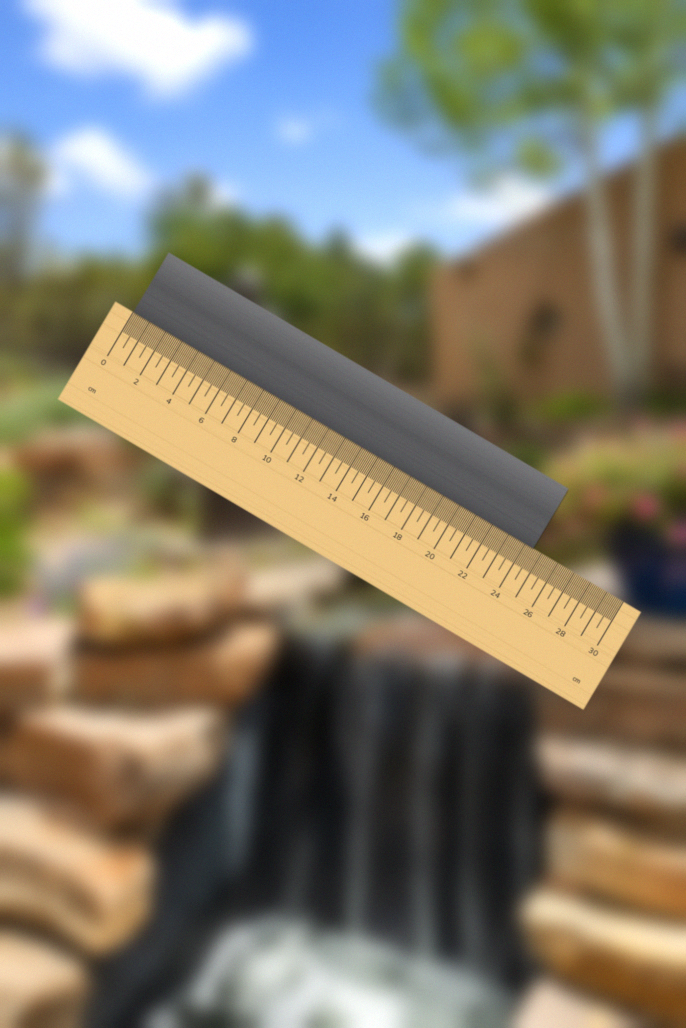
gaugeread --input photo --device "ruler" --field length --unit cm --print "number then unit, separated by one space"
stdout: 24.5 cm
